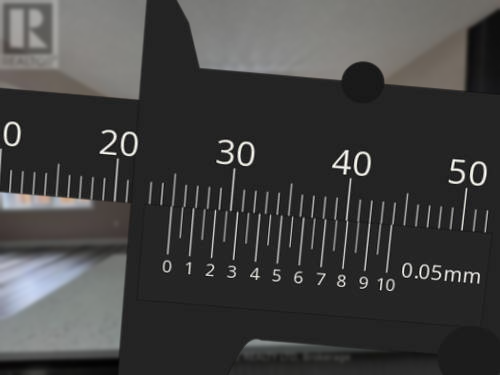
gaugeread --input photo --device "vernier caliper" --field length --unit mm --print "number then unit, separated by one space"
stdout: 24.9 mm
